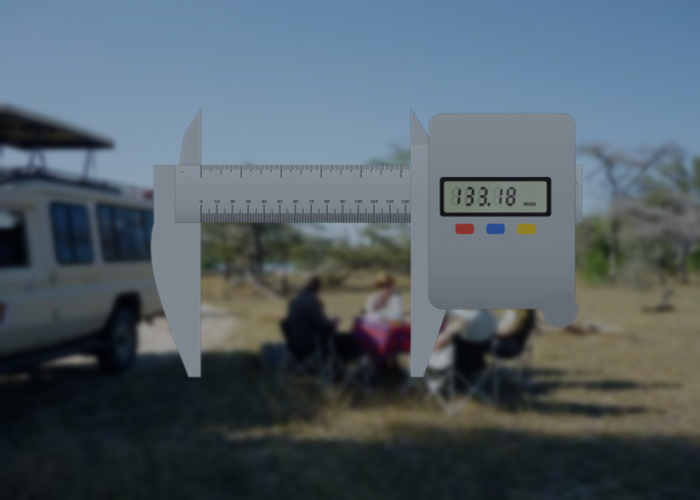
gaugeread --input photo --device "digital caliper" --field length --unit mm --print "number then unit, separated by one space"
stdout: 133.18 mm
